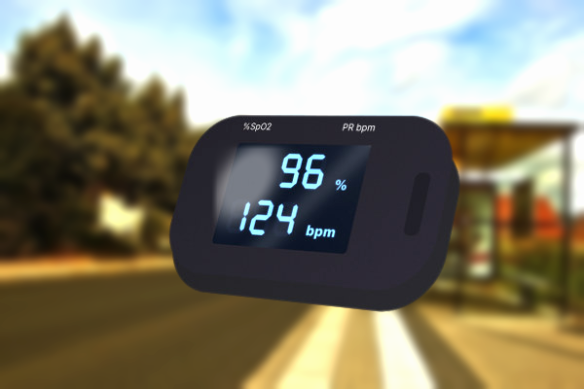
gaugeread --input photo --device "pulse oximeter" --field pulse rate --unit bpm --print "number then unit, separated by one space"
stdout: 124 bpm
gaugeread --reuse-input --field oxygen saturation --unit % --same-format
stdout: 96 %
